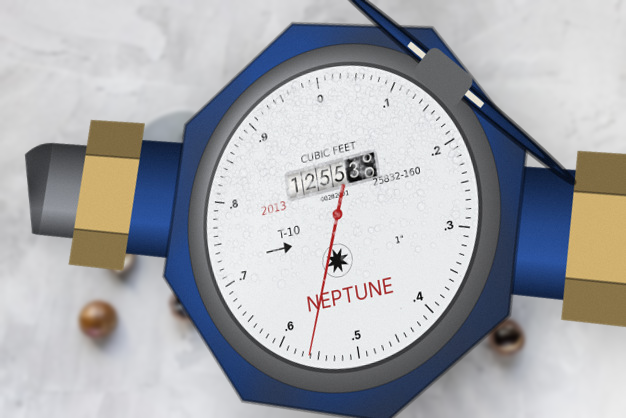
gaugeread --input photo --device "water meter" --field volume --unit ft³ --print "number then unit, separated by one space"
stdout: 125538.56 ft³
